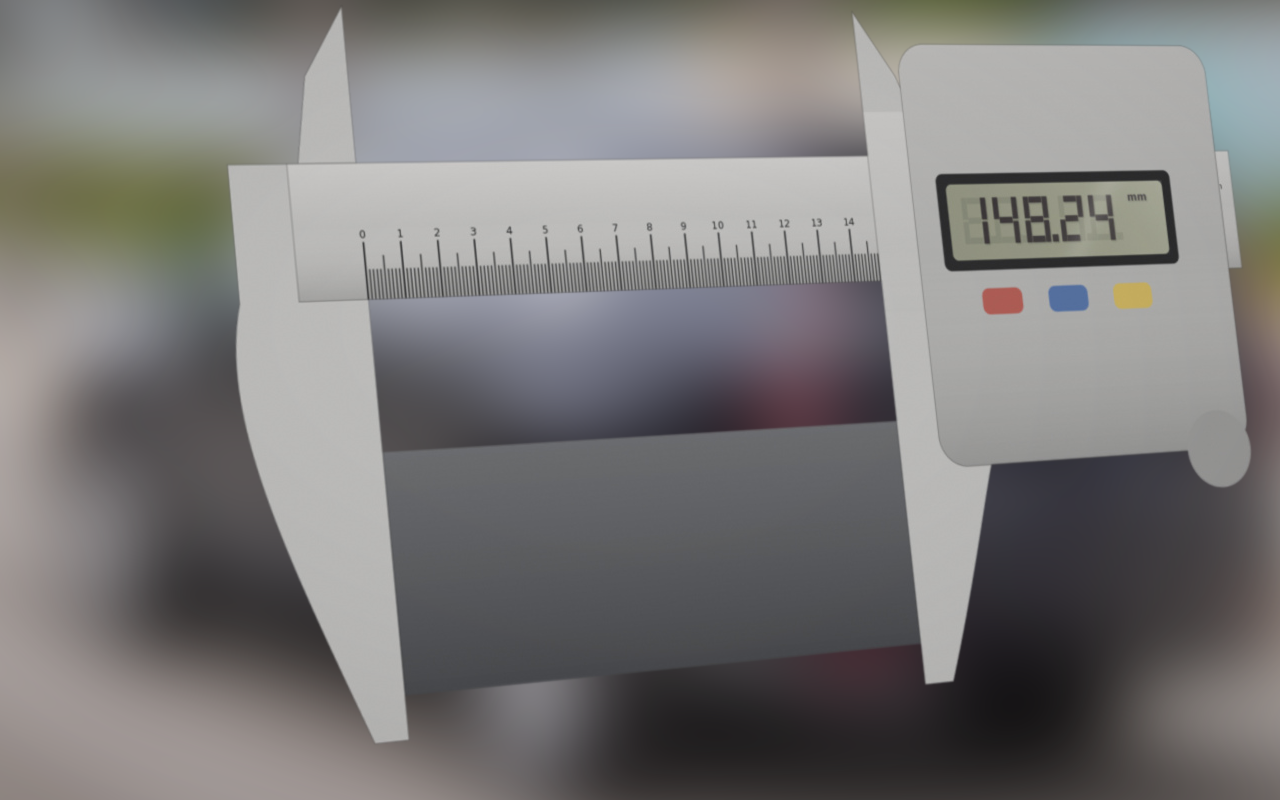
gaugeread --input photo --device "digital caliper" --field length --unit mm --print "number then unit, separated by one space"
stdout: 148.24 mm
